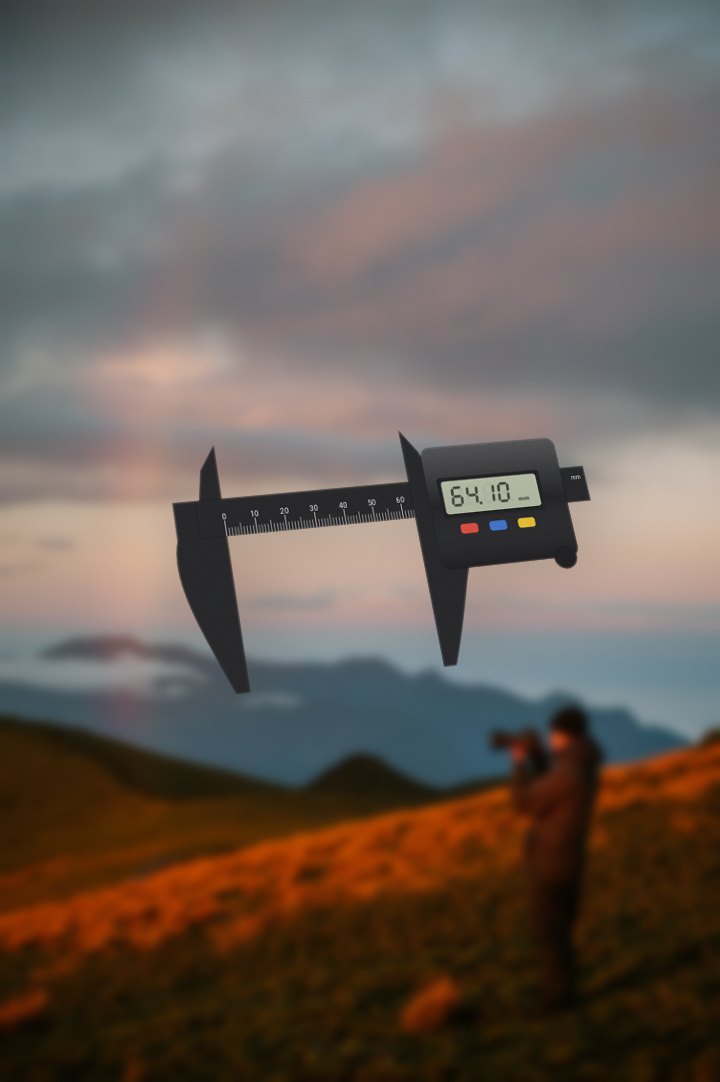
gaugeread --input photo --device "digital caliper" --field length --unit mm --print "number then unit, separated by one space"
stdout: 64.10 mm
